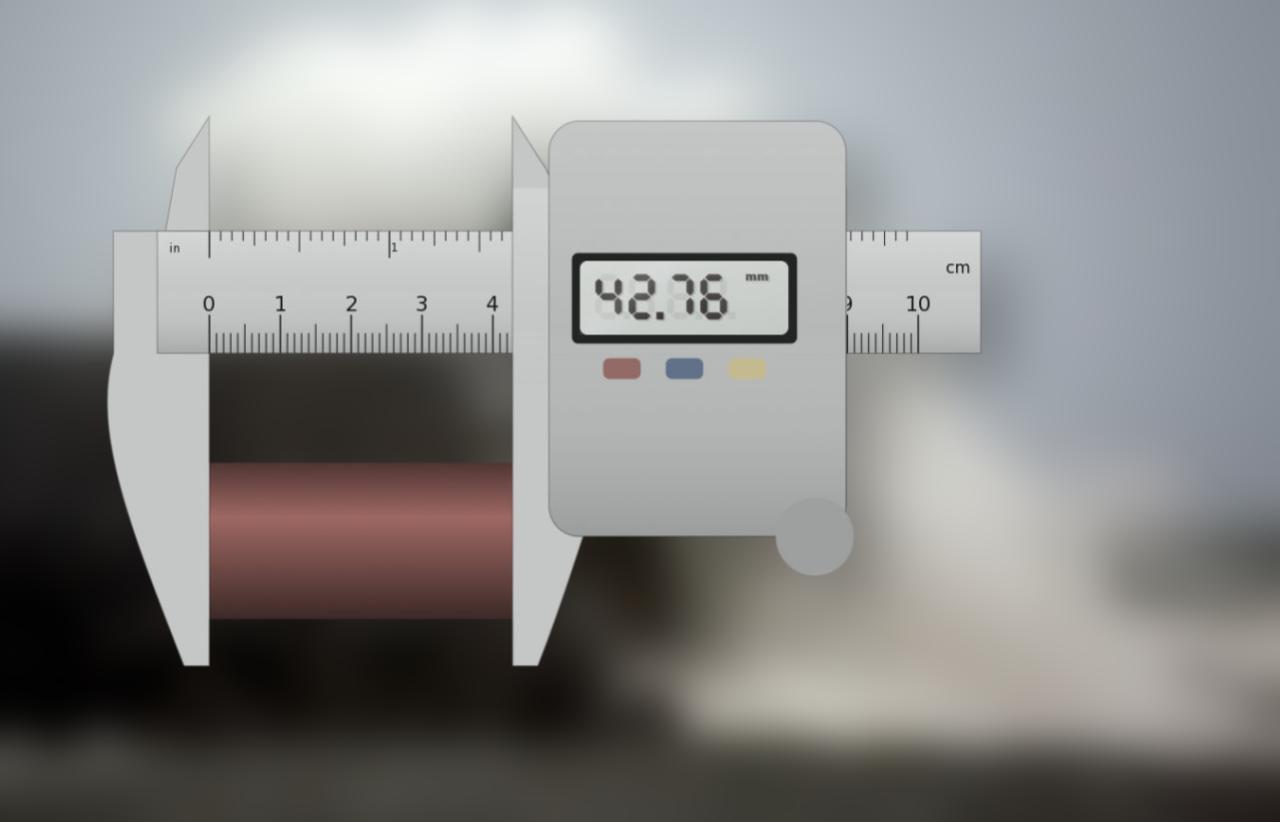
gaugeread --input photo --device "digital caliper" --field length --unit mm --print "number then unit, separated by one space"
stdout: 42.76 mm
